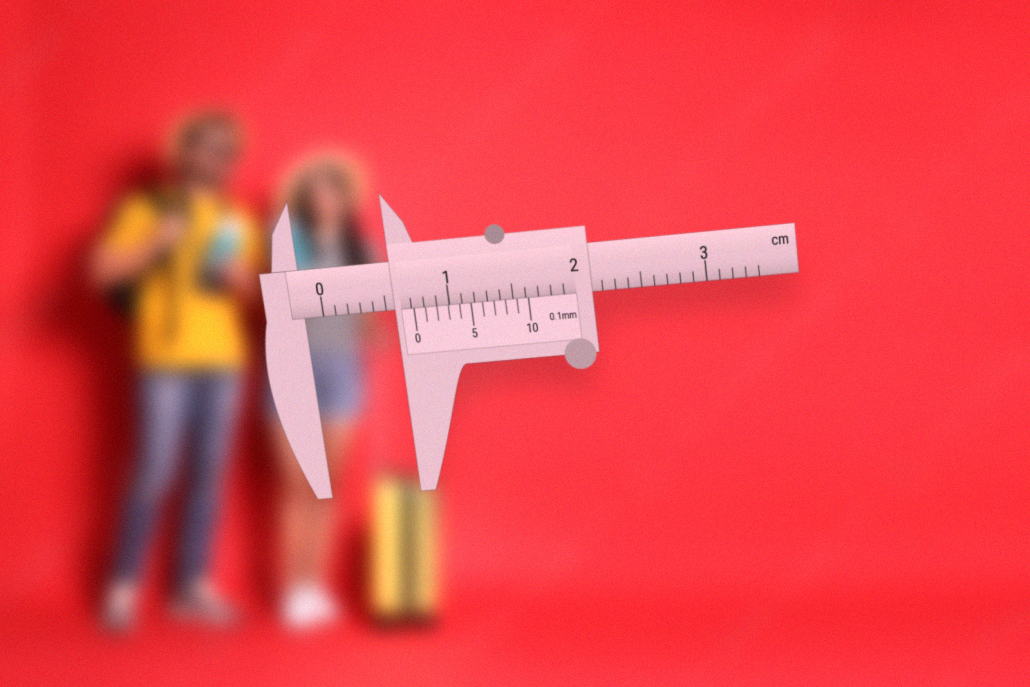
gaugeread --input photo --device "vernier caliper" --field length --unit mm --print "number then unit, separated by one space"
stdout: 7.2 mm
